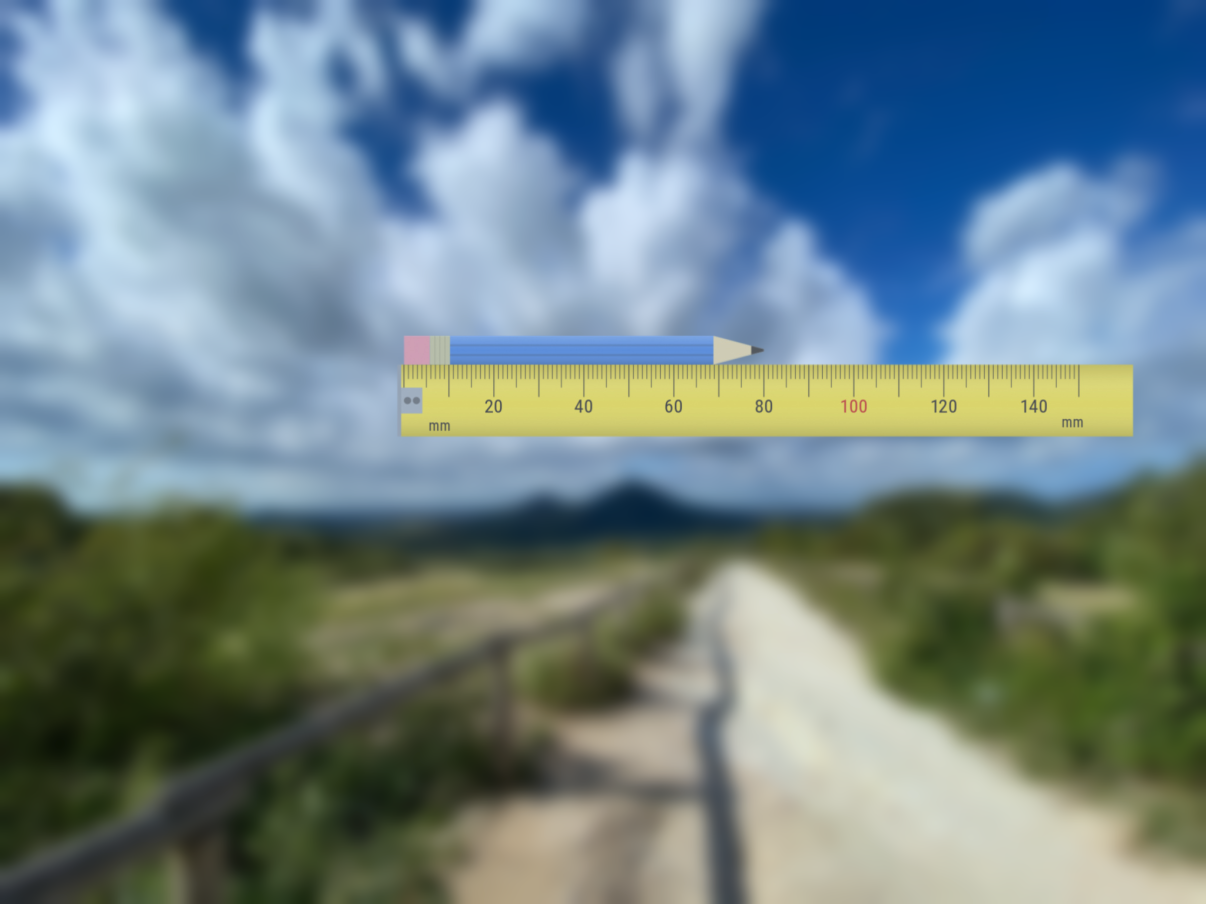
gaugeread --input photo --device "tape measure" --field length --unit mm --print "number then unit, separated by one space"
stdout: 80 mm
